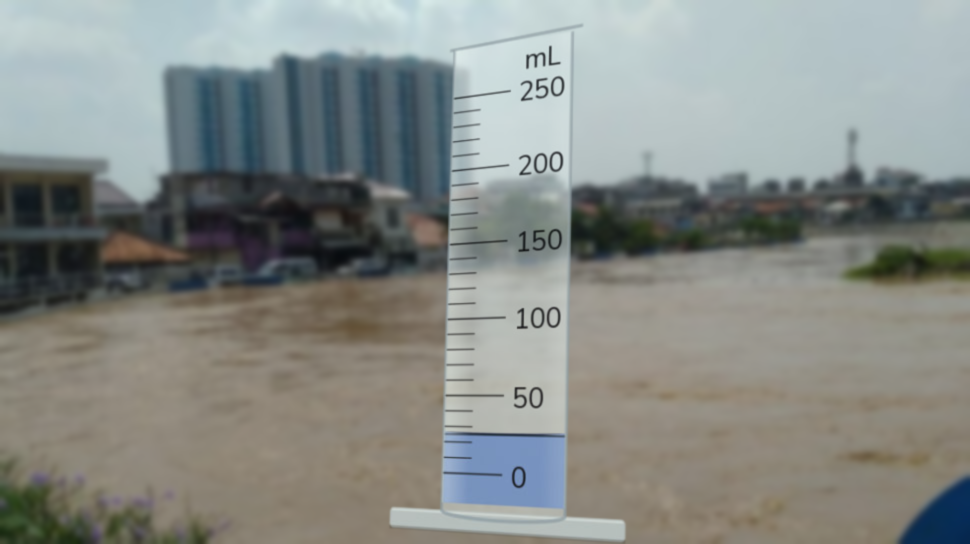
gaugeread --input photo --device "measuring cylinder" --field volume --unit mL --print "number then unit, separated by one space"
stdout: 25 mL
